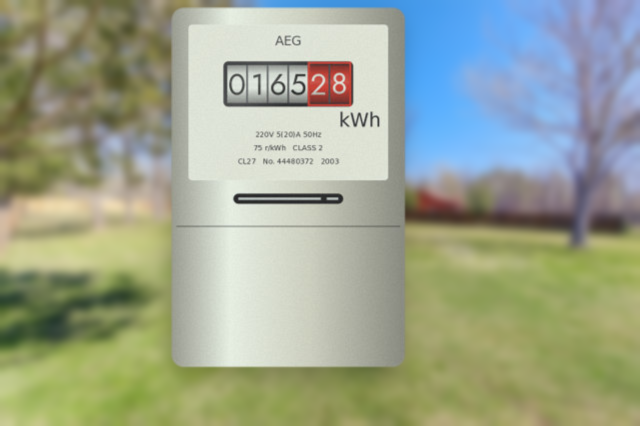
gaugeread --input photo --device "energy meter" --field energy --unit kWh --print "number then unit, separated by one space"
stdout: 165.28 kWh
